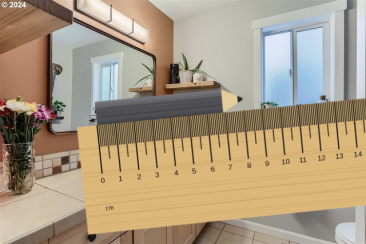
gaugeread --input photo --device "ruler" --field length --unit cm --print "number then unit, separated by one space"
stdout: 8 cm
